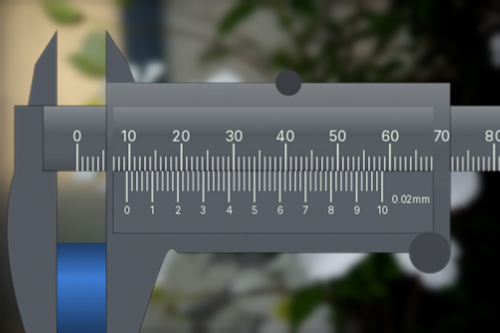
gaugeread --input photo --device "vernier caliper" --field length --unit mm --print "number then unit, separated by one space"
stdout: 9.5 mm
